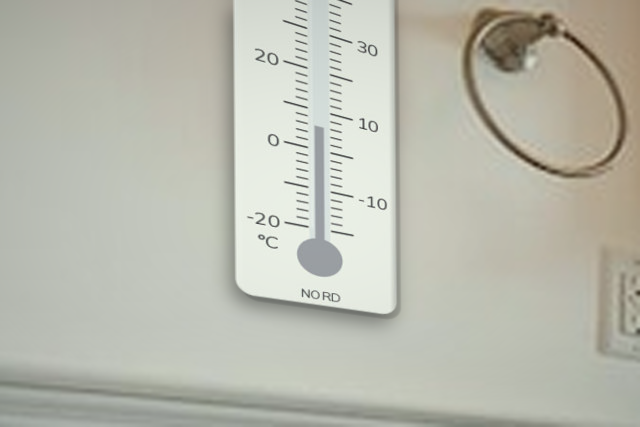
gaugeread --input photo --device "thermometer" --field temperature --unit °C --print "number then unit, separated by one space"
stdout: 6 °C
